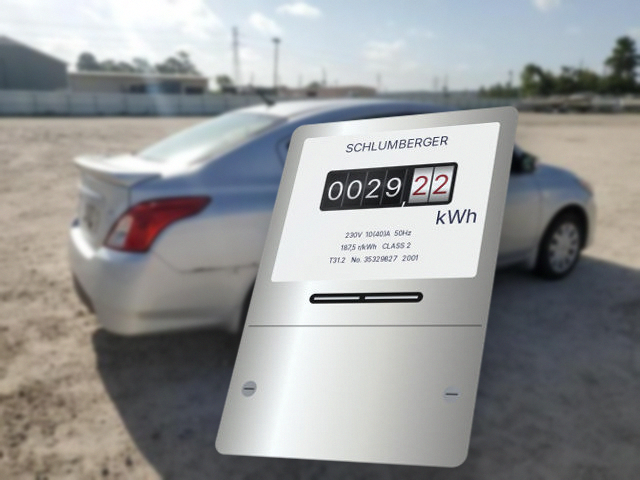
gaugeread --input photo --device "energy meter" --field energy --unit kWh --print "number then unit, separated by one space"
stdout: 29.22 kWh
